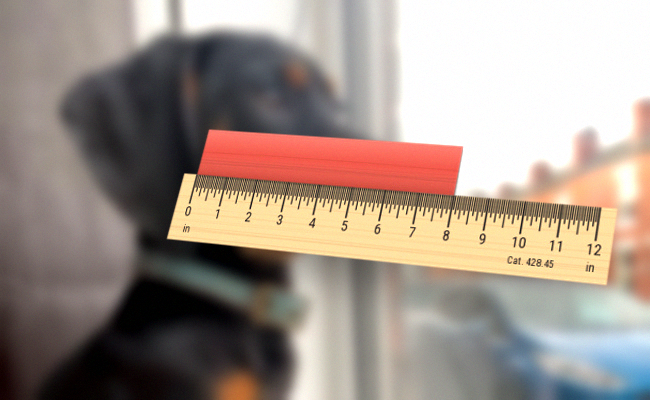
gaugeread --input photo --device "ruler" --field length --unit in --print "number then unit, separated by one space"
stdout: 8 in
